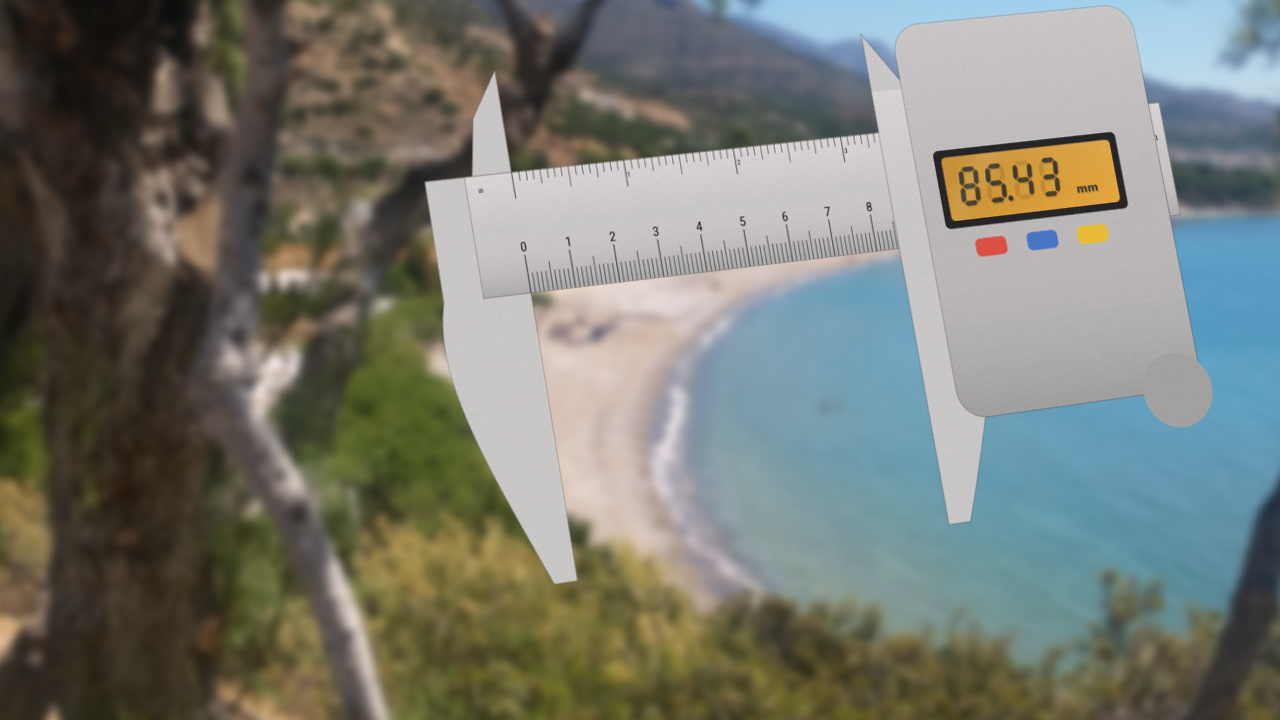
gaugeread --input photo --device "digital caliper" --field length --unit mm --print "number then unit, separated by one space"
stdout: 85.43 mm
